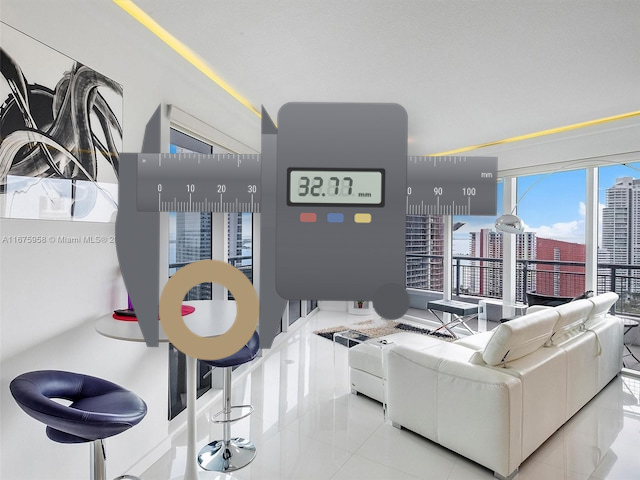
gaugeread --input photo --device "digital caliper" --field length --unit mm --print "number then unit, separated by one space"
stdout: 32.77 mm
